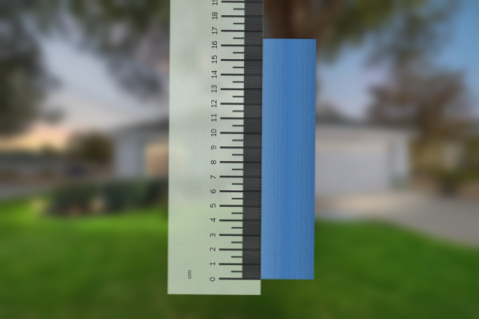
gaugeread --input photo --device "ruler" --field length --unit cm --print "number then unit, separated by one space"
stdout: 16.5 cm
